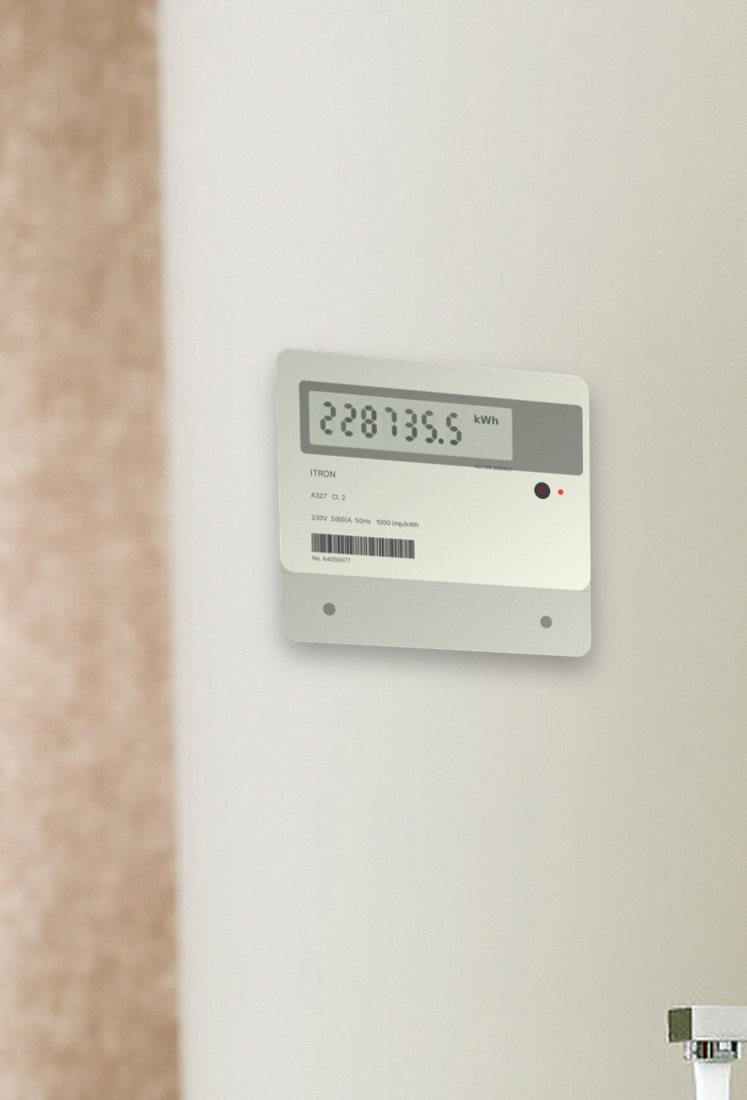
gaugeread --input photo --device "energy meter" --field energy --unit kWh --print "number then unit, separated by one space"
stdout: 228735.5 kWh
